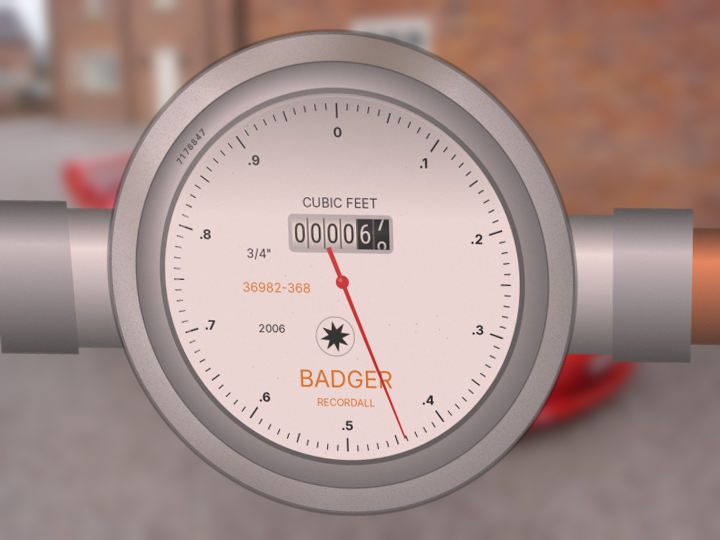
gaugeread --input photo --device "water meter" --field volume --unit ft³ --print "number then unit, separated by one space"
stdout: 67.44 ft³
